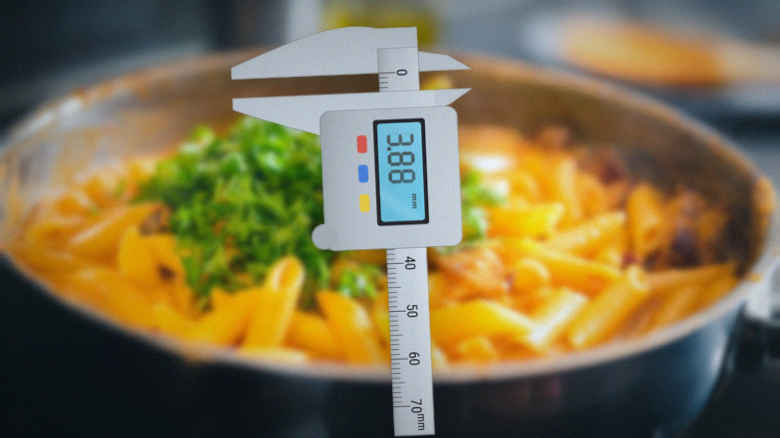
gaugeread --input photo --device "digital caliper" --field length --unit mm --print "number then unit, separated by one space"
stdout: 3.88 mm
